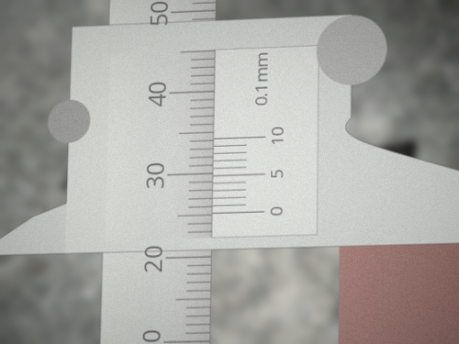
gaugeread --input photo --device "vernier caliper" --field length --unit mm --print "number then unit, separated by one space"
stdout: 25.2 mm
